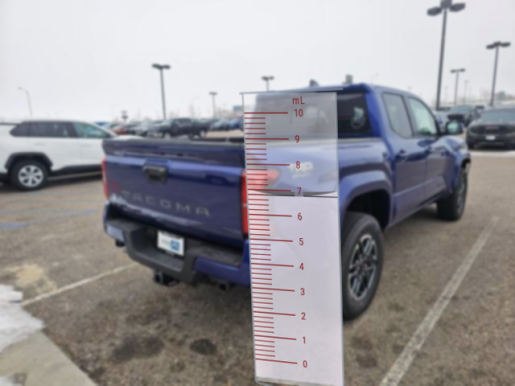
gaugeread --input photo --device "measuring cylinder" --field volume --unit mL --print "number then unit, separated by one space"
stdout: 6.8 mL
